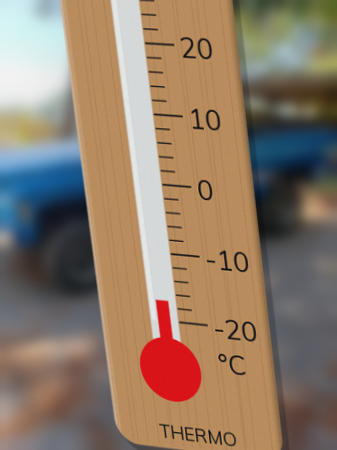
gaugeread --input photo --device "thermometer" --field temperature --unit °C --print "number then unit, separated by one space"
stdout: -17 °C
